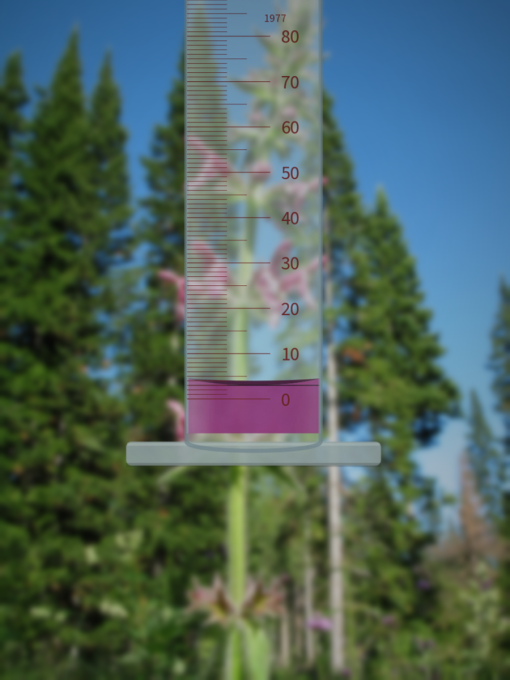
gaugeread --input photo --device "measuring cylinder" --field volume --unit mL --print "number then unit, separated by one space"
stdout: 3 mL
